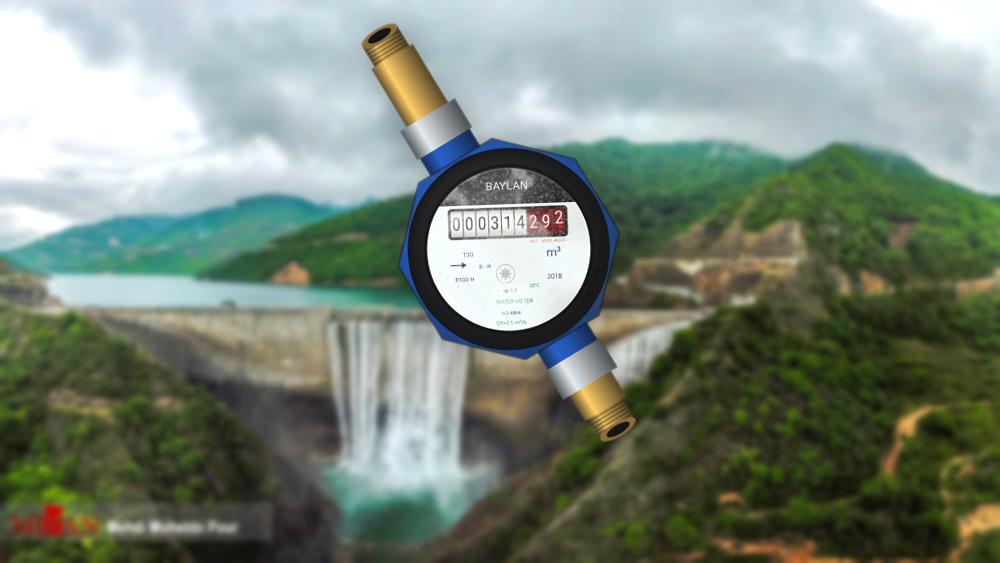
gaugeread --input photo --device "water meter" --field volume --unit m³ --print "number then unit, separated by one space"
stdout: 314.292 m³
